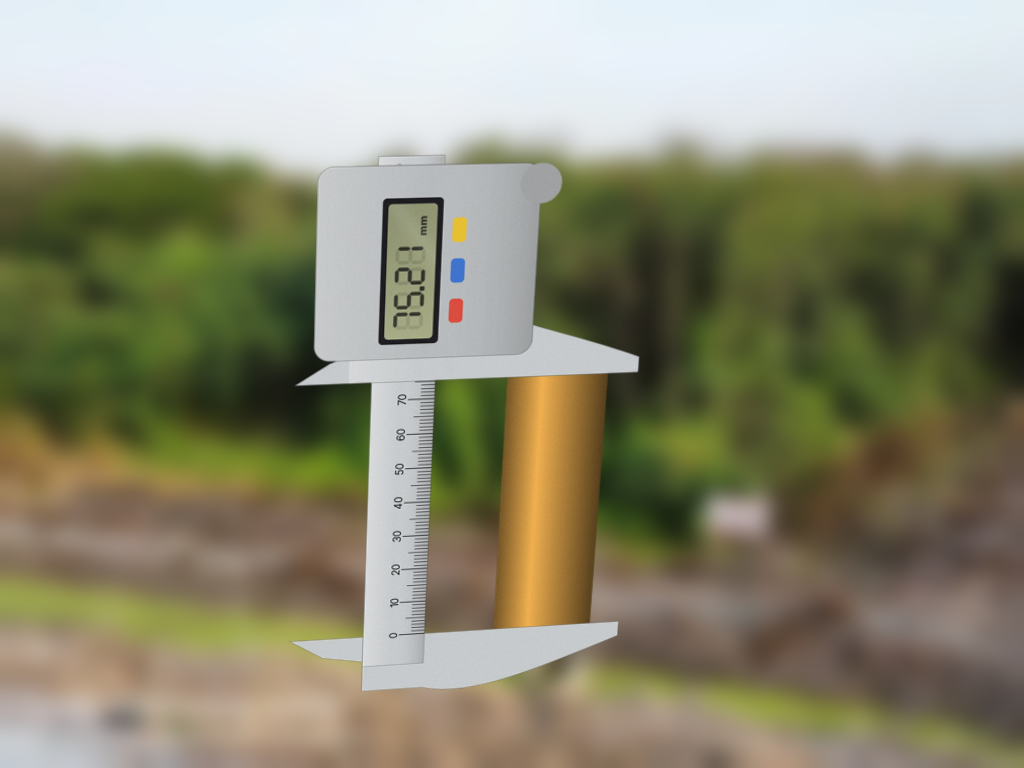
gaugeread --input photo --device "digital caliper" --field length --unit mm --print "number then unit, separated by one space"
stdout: 75.21 mm
